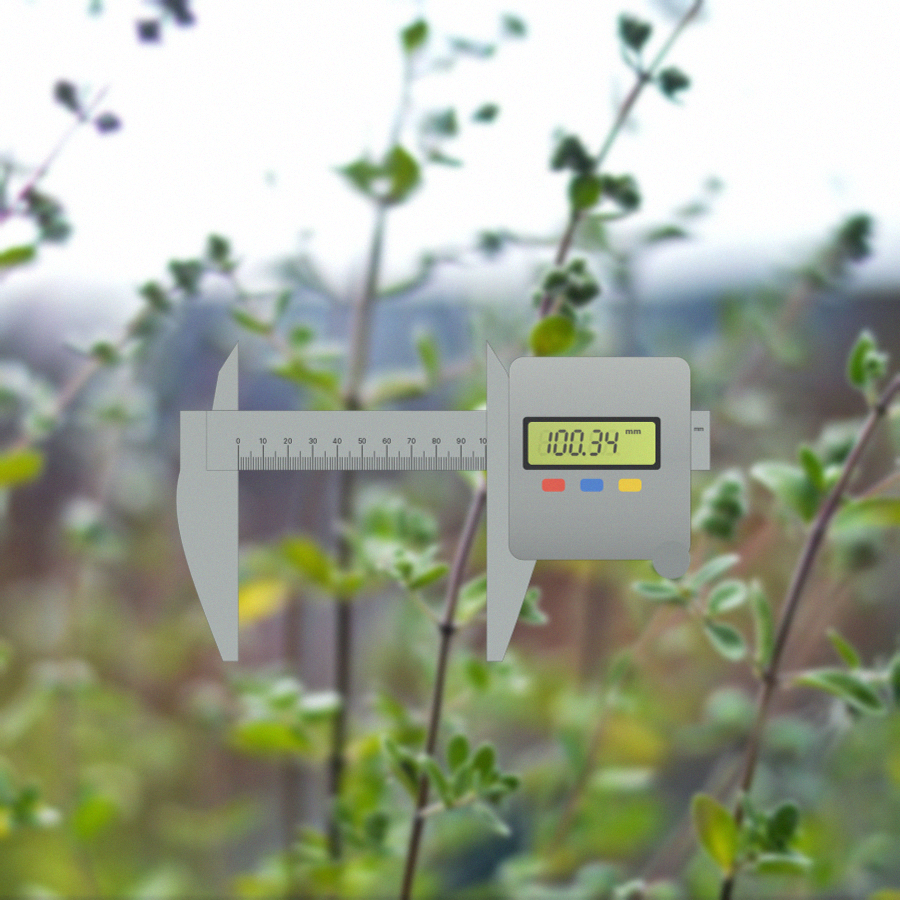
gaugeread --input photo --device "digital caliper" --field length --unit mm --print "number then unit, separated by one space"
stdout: 100.34 mm
